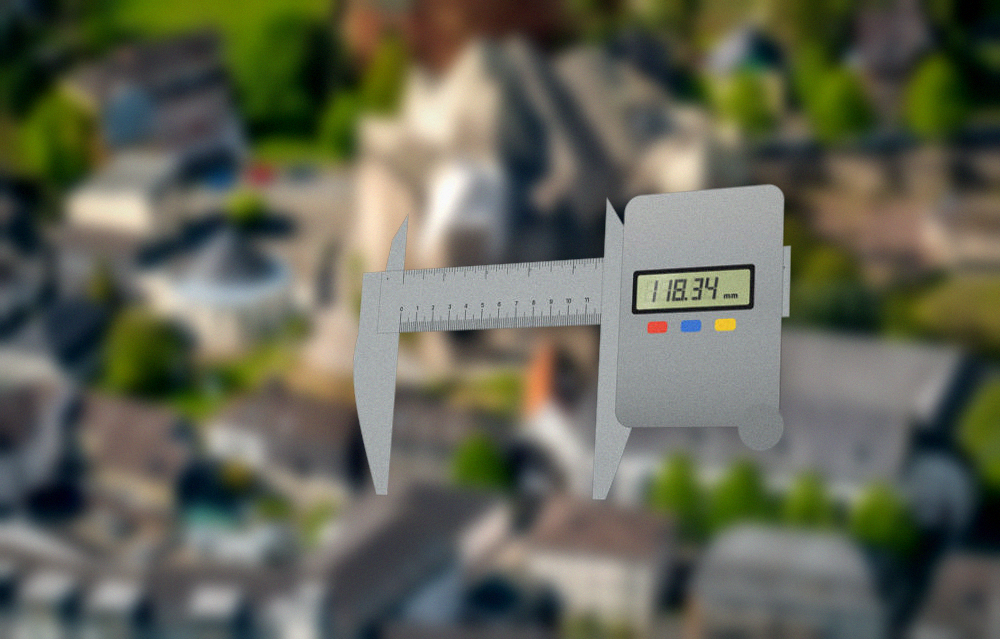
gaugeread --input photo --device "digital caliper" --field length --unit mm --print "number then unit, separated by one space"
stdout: 118.34 mm
